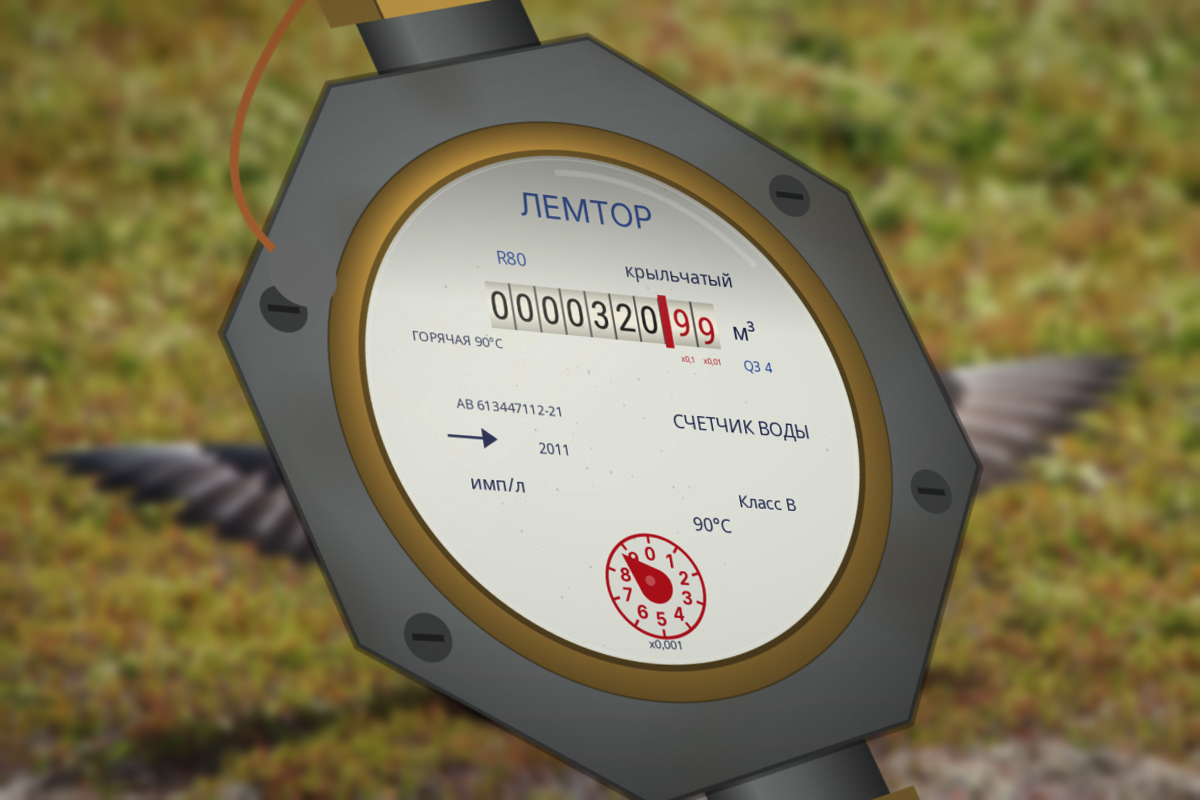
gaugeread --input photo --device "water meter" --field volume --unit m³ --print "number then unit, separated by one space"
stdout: 320.988 m³
